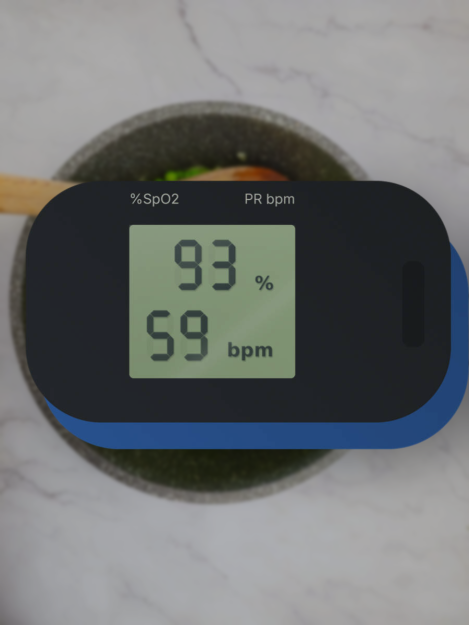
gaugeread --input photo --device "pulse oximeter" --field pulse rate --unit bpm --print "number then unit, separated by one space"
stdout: 59 bpm
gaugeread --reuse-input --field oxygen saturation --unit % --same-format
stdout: 93 %
